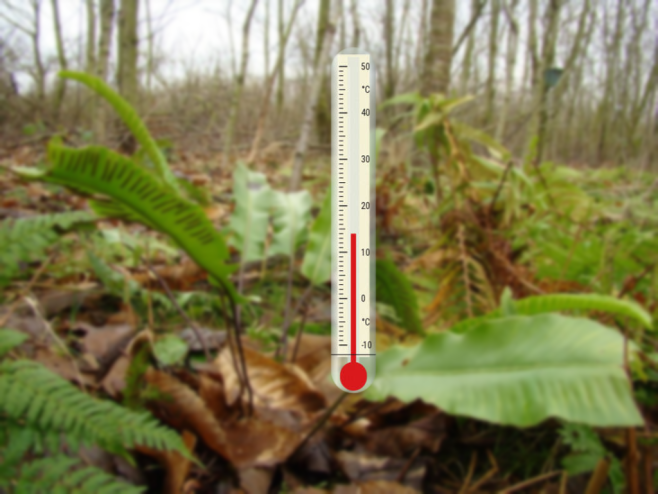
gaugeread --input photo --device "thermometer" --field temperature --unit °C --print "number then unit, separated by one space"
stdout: 14 °C
